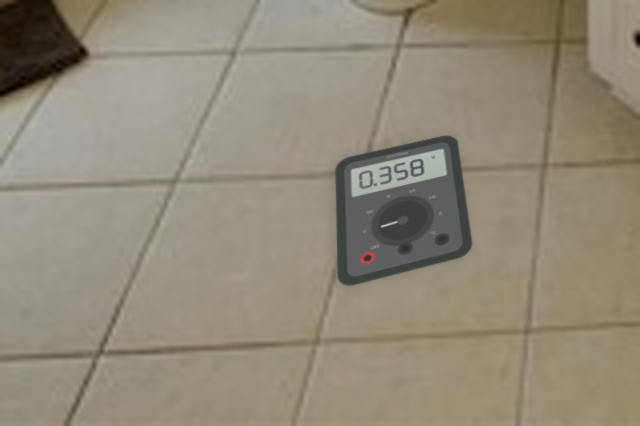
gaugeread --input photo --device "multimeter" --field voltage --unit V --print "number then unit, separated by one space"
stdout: 0.358 V
